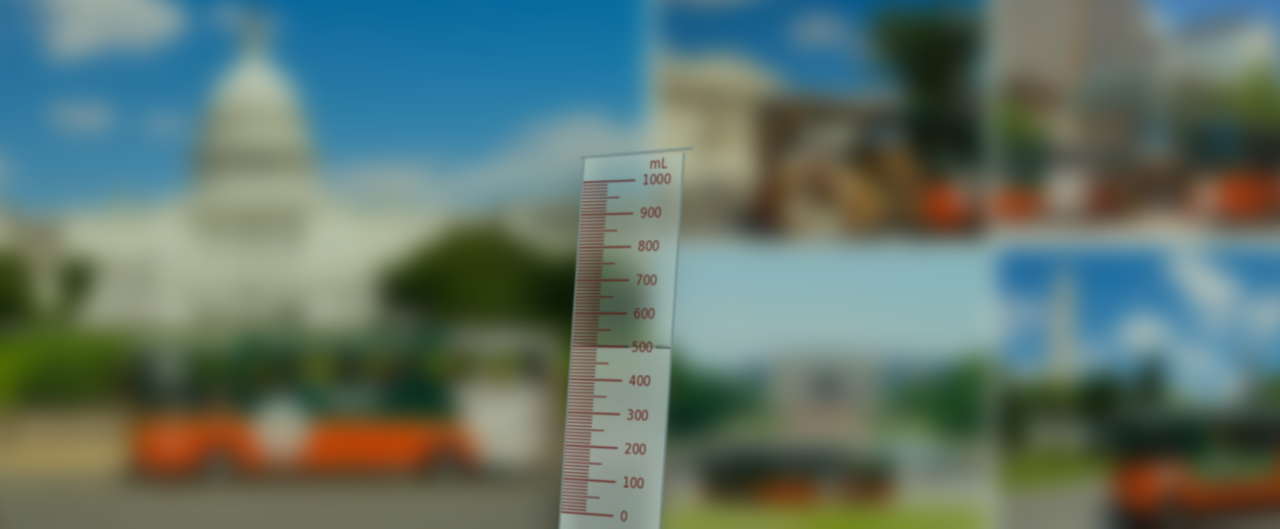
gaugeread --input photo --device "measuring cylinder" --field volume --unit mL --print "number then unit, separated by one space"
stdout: 500 mL
